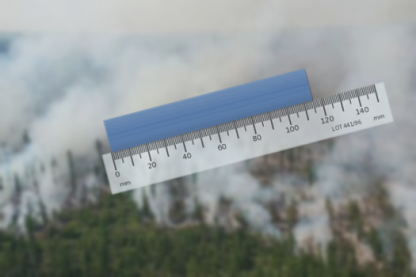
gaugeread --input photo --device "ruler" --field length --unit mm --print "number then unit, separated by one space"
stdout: 115 mm
